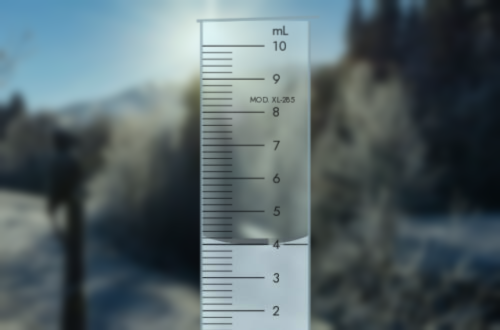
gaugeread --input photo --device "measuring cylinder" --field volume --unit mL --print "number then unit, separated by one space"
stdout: 4 mL
